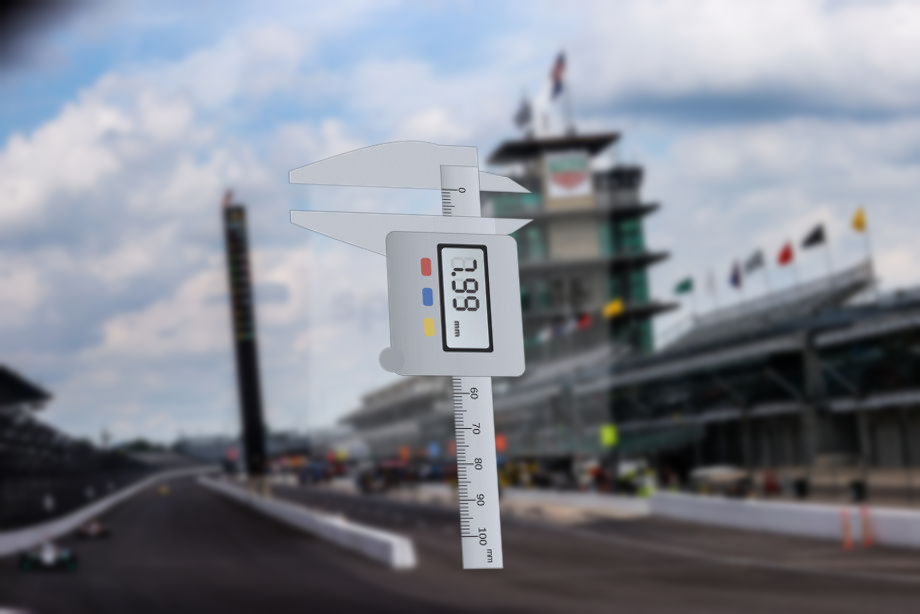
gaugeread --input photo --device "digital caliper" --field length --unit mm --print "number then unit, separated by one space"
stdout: 7.99 mm
